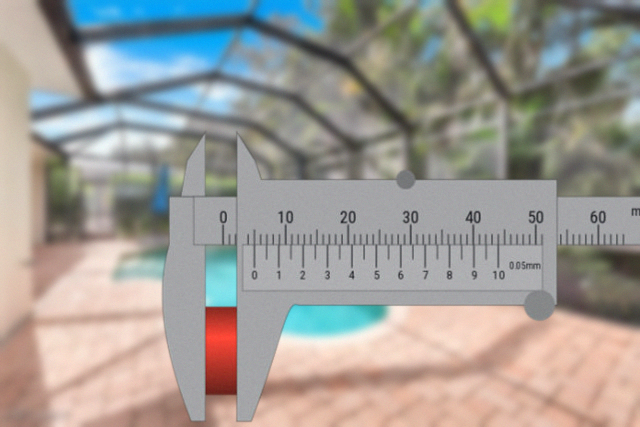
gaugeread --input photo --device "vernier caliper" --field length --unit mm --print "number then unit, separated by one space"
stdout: 5.0 mm
